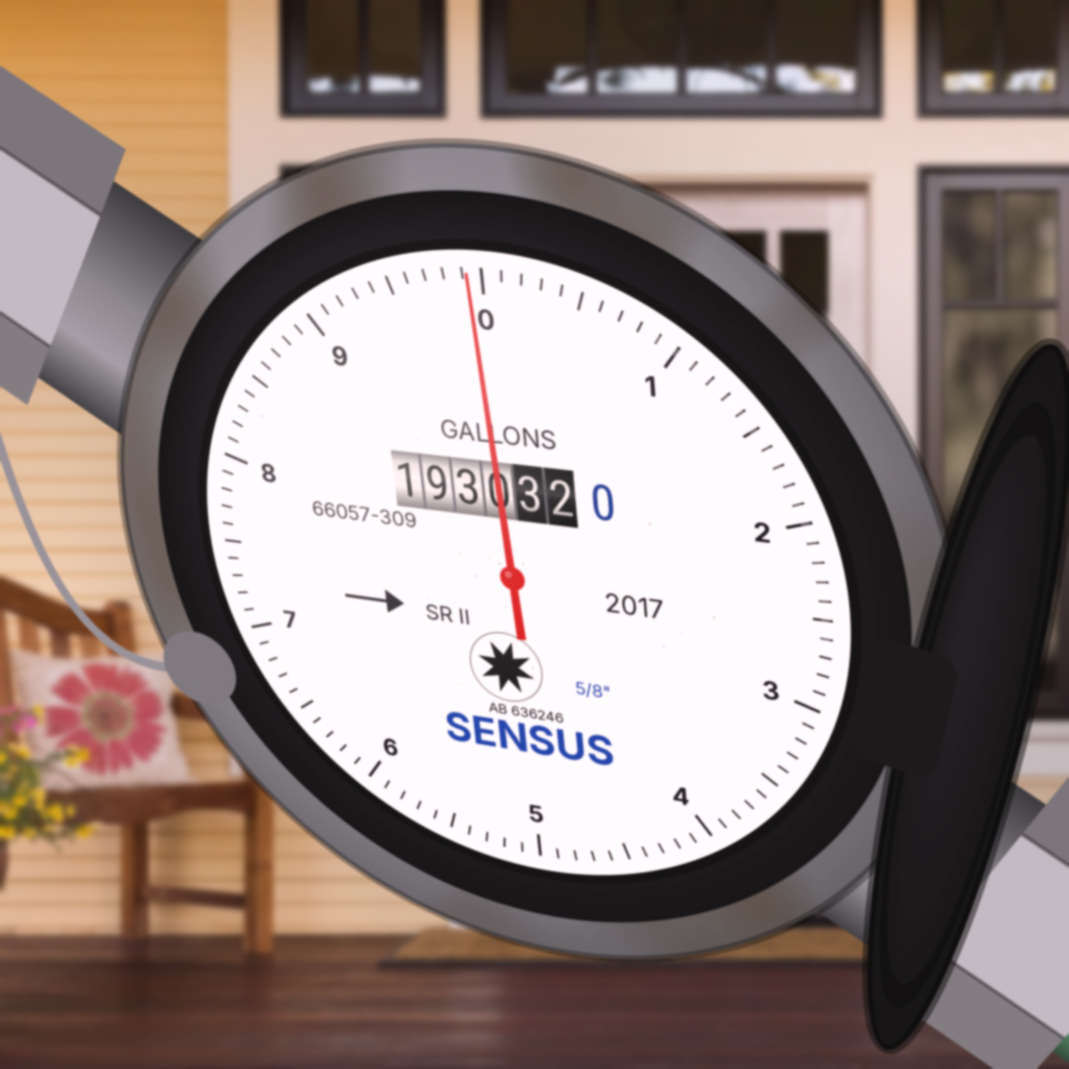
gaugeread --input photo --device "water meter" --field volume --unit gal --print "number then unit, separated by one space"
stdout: 1930319.9 gal
